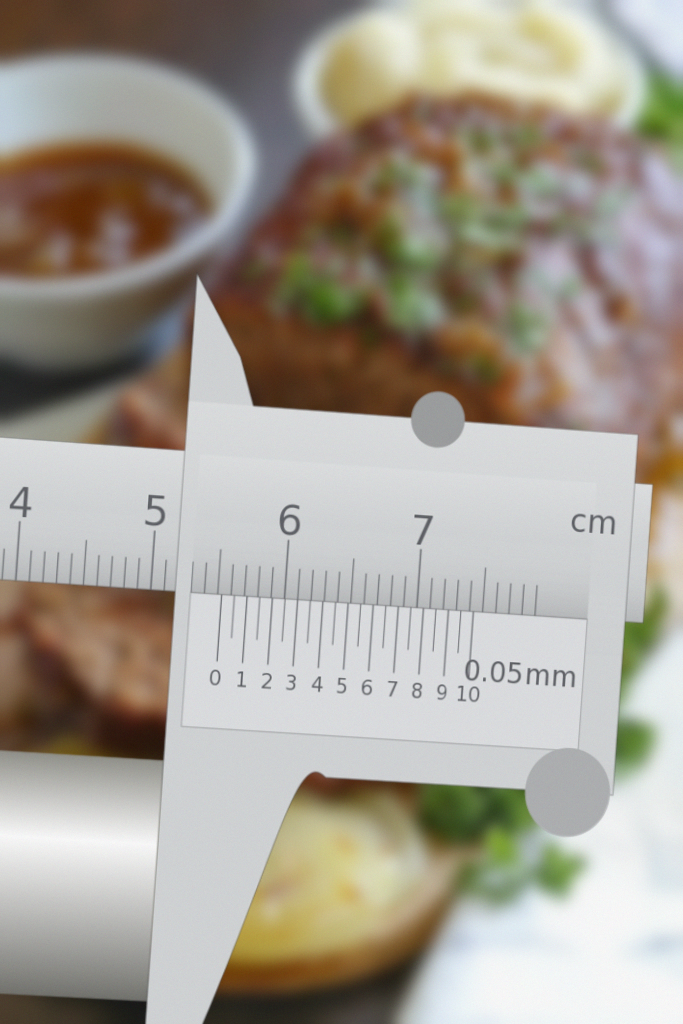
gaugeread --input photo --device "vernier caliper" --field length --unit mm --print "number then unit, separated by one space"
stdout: 55.3 mm
